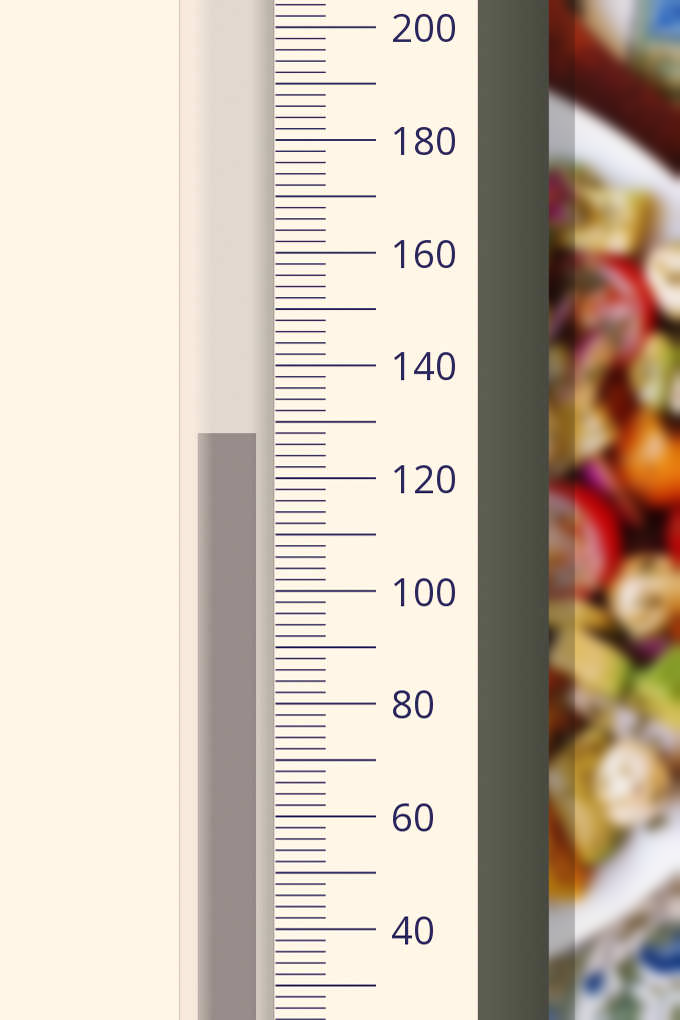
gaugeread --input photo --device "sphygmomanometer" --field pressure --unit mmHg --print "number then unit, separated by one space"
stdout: 128 mmHg
